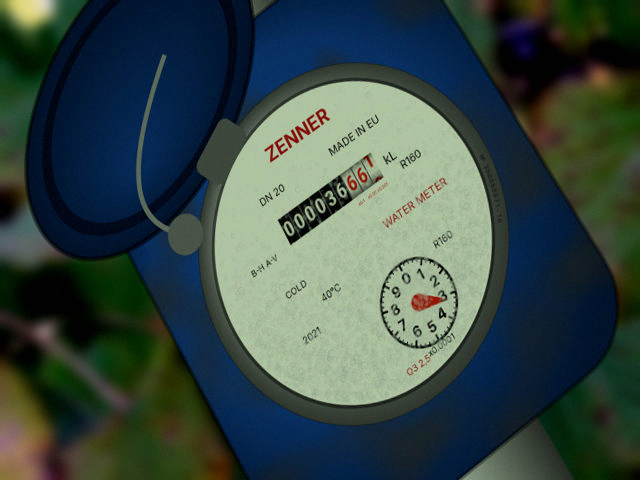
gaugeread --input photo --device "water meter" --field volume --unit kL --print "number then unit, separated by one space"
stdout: 36.6613 kL
